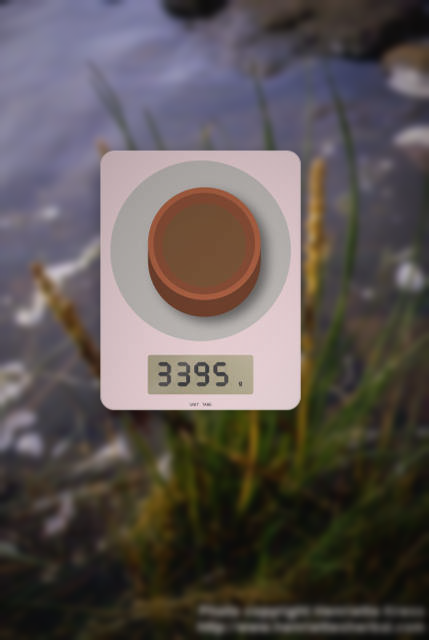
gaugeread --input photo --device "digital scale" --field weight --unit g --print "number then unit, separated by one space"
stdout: 3395 g
